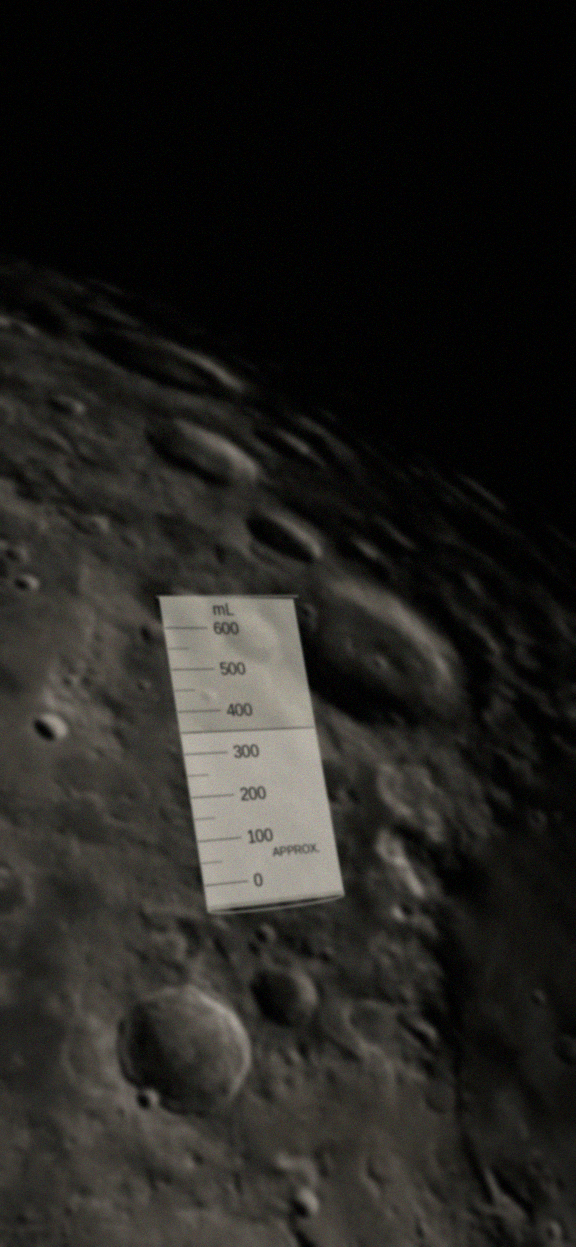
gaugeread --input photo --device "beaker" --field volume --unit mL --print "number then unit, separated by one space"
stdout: 350 mL
